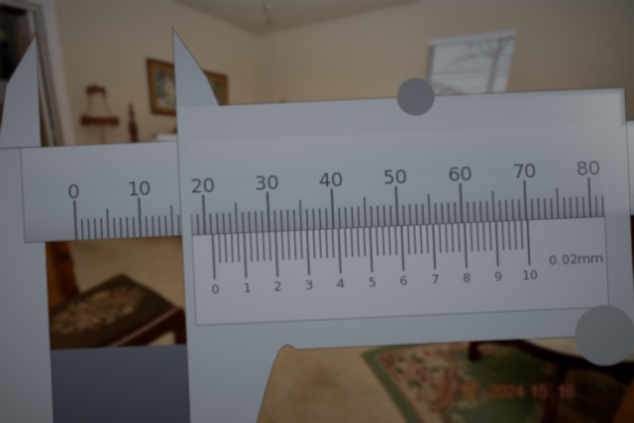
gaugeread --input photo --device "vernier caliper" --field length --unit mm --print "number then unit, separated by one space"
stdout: 21.2 mm
